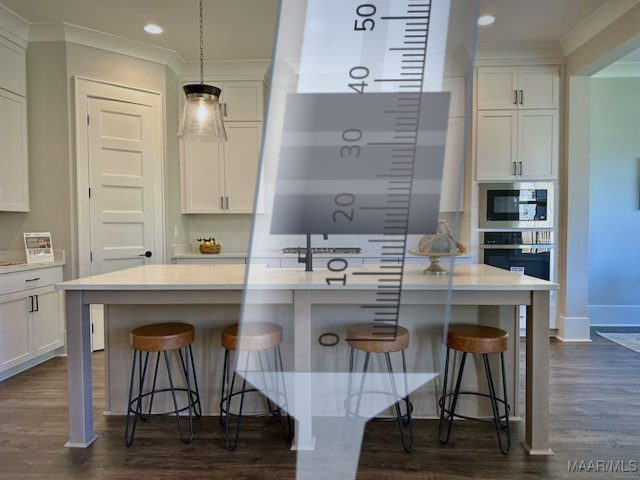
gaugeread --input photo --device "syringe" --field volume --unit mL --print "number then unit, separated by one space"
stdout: 16 mL
